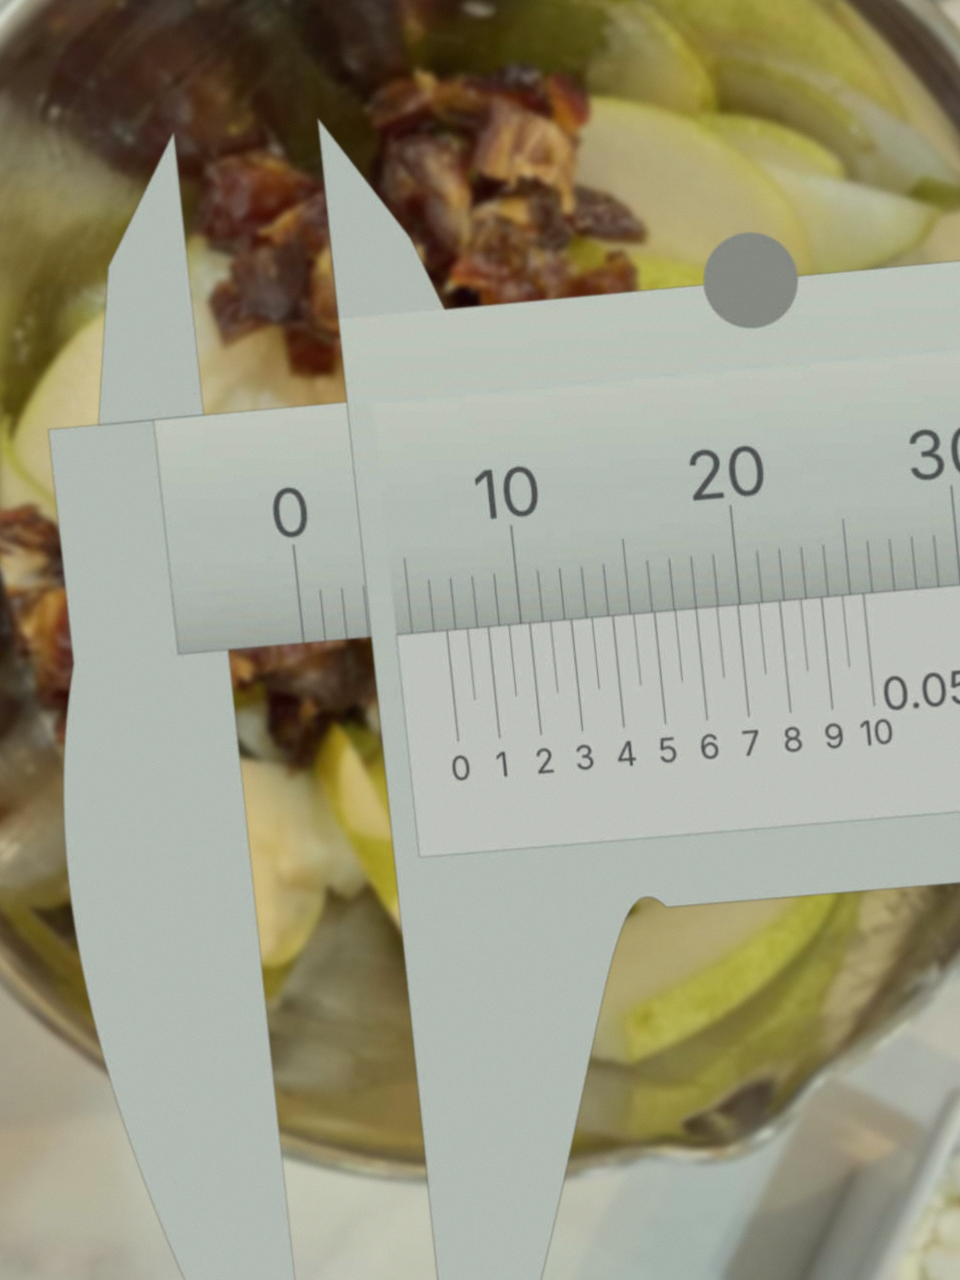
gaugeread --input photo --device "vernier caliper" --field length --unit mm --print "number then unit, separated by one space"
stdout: 6.6 mm
